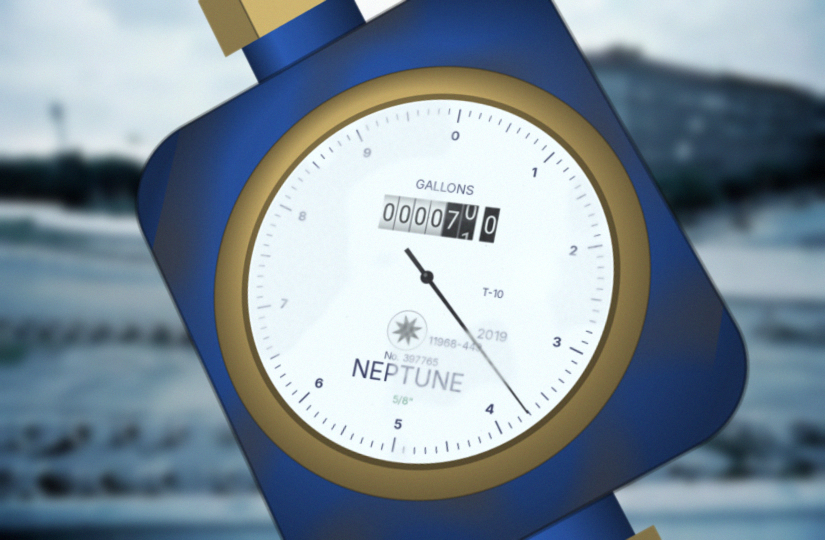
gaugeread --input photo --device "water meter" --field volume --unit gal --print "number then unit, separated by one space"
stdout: 703.7 gal
